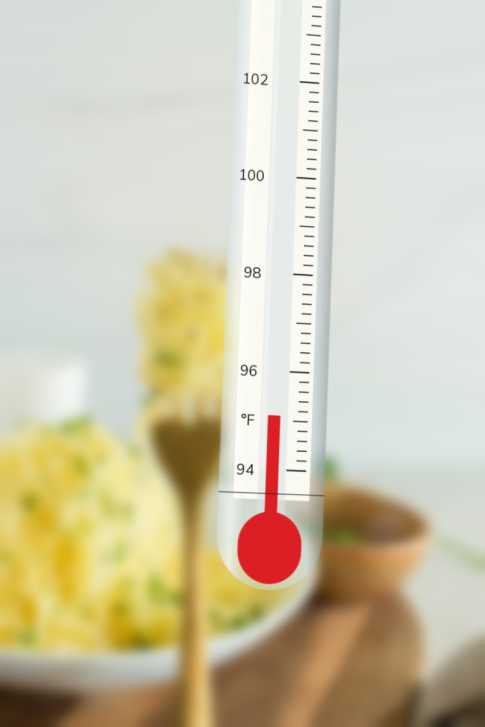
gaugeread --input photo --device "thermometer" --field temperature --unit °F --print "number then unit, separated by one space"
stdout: 95.1 °F
